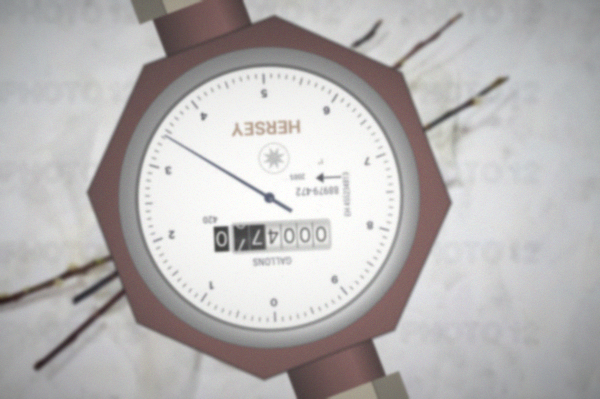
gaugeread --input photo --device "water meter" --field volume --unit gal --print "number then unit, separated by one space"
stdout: 4773.4 gal
